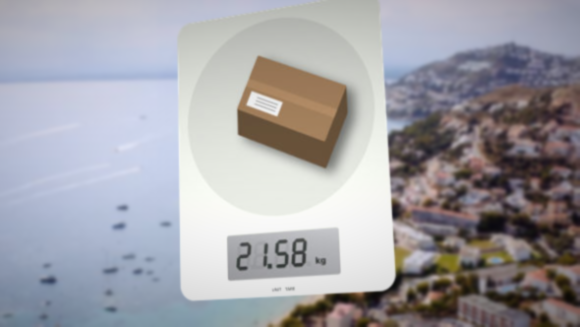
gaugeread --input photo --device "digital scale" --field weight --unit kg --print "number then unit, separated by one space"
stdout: 21.58 kg
